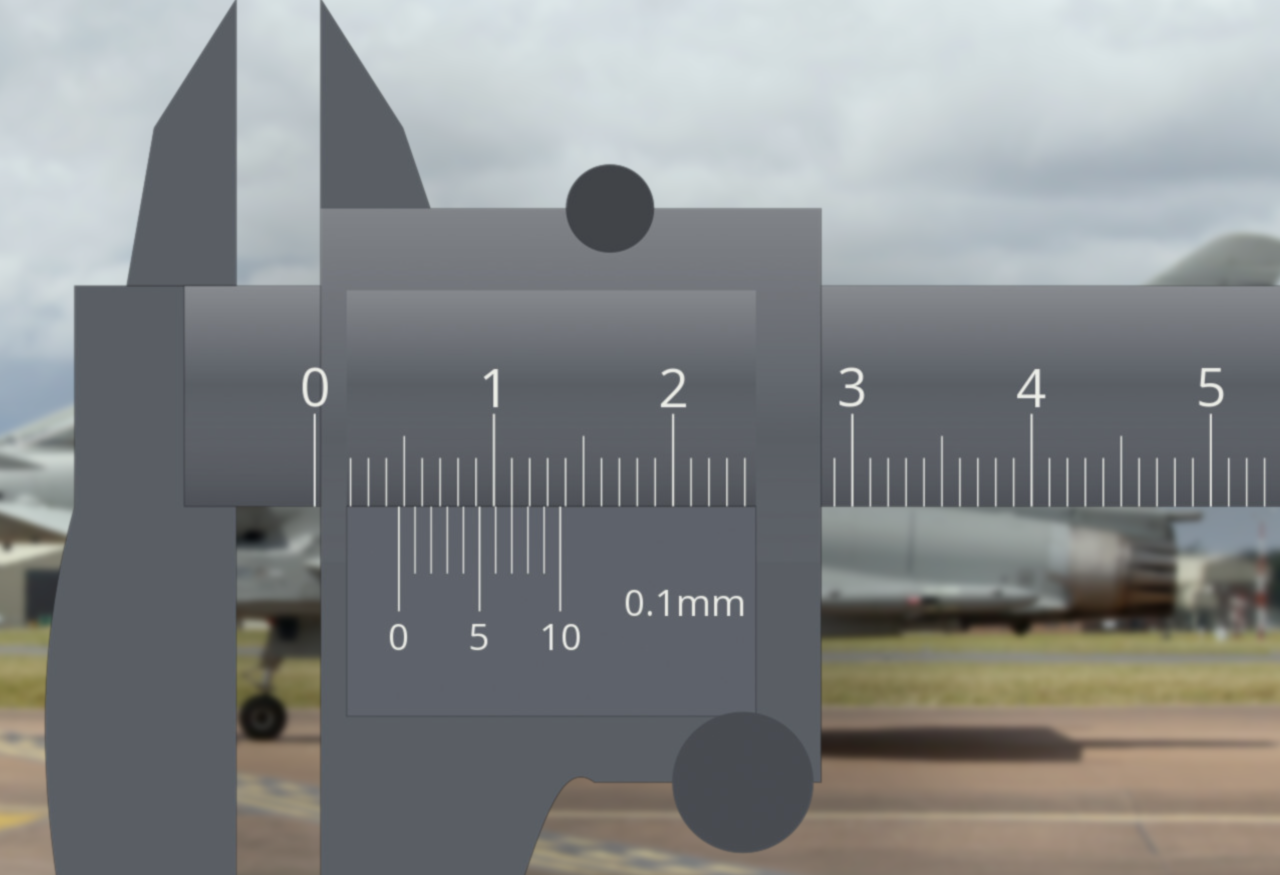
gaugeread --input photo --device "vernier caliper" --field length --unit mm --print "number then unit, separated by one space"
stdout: 4.7 mm
